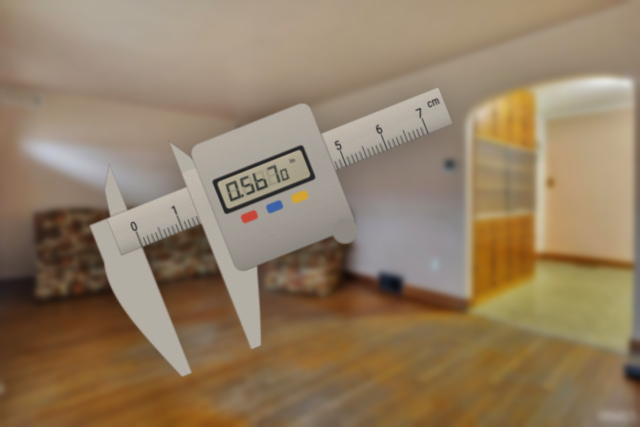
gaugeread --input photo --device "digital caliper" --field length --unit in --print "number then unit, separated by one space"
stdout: 0.5670 in
